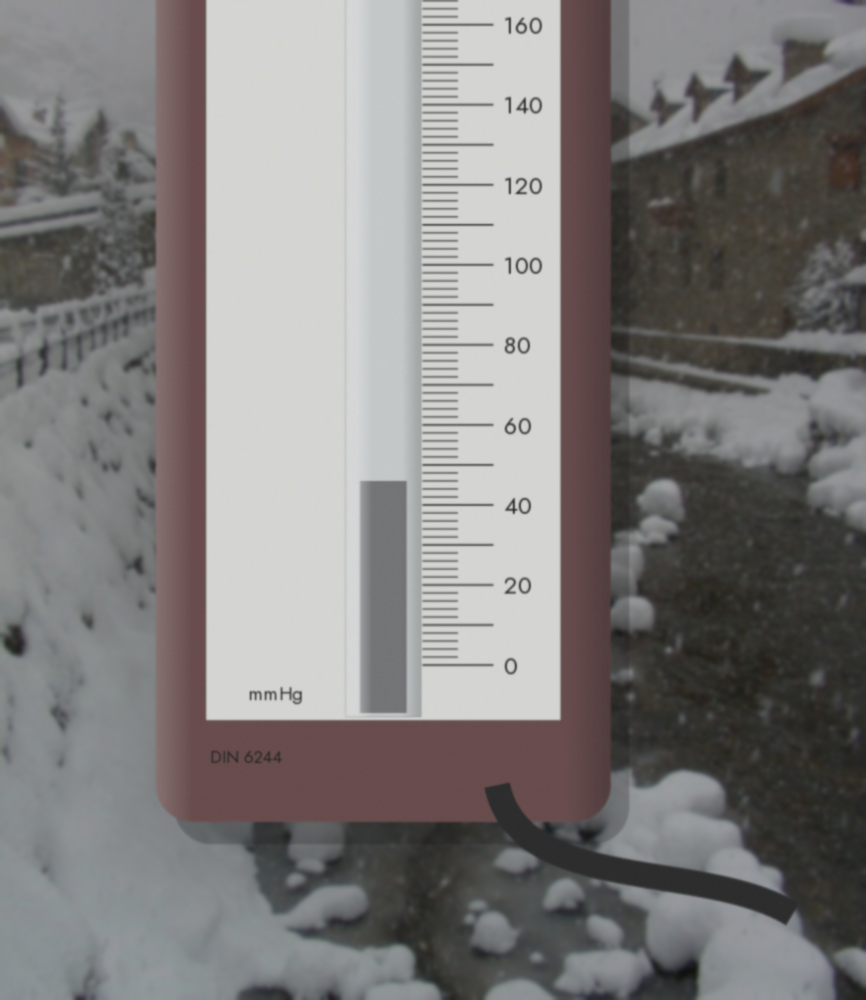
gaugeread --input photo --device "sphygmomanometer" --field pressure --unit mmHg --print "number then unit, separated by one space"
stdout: 46 mmHg
